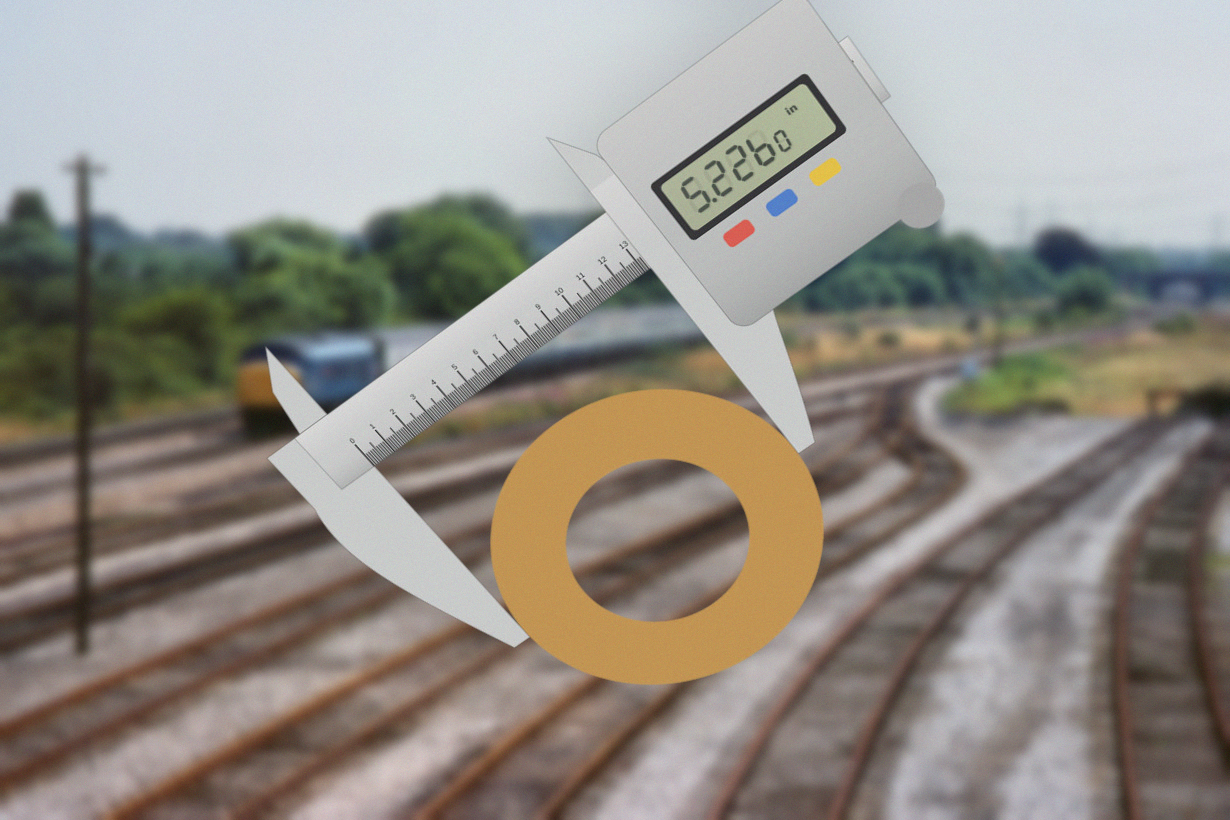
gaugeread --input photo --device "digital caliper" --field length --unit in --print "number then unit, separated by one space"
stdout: 5.2260 in
